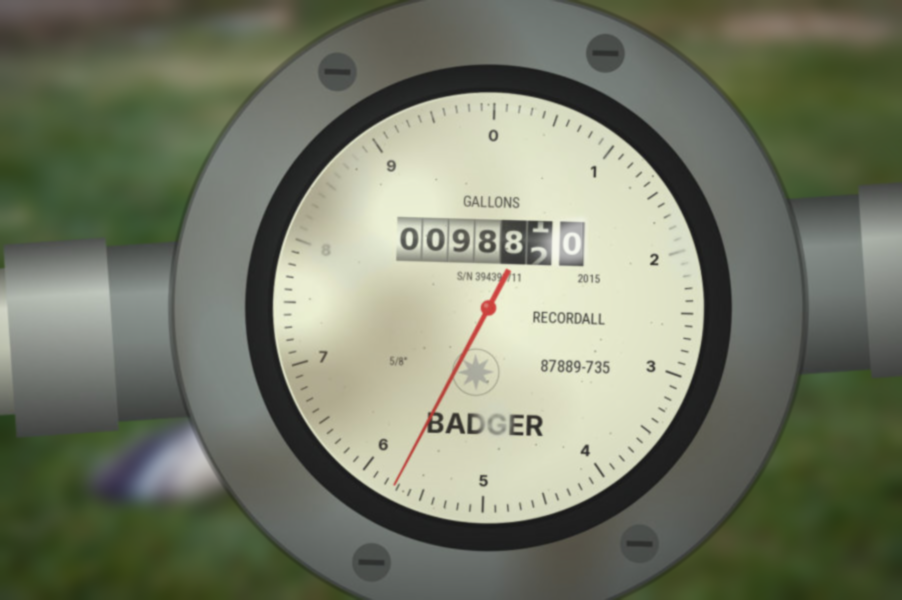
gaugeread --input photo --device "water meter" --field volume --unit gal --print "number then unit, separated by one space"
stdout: 98815.7 gal
